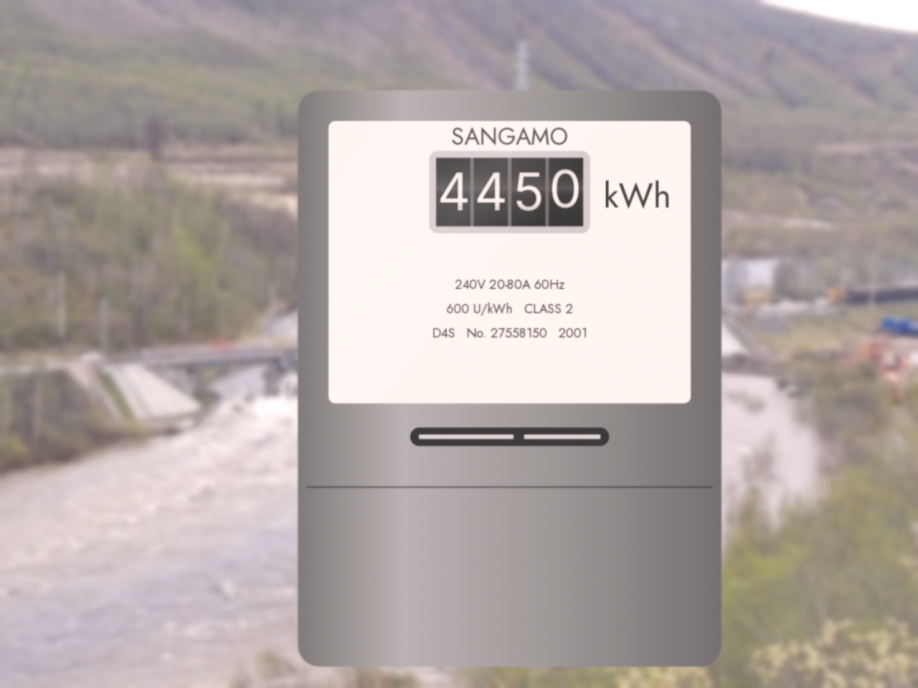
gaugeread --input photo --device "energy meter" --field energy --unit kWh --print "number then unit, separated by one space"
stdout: 4450 kWh
